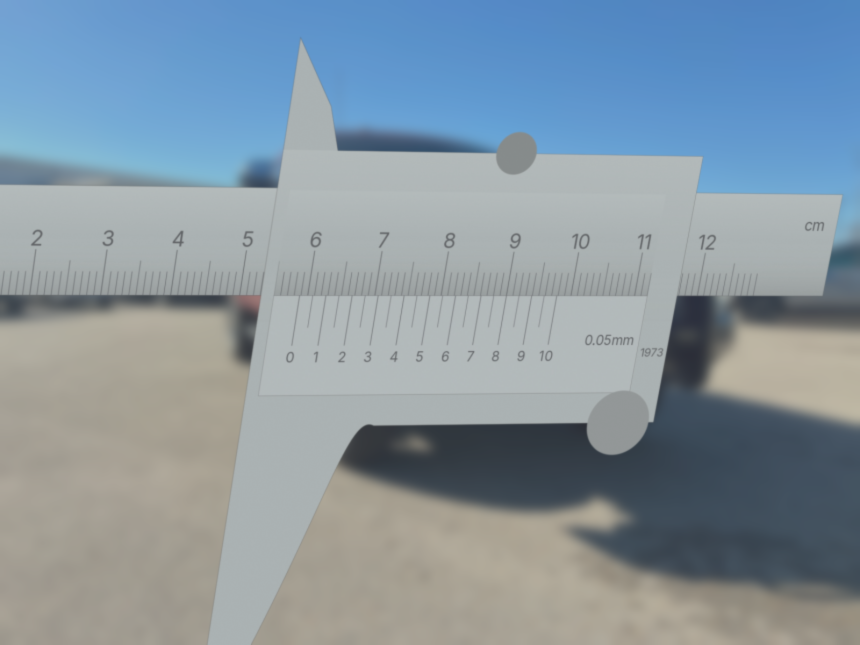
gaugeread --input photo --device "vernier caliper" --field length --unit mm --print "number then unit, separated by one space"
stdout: 58.8 mm
